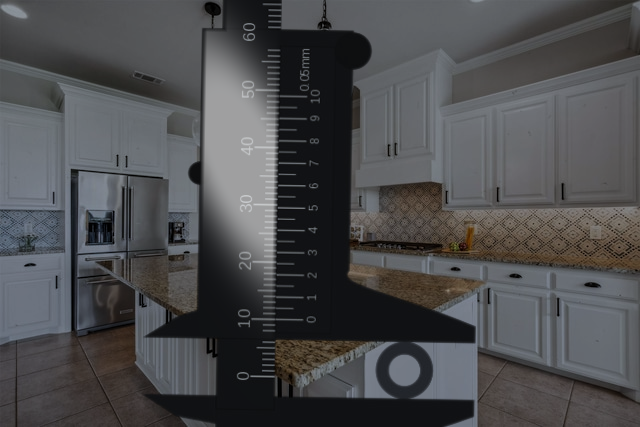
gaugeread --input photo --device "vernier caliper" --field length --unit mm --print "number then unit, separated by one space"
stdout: 10.0 mm
